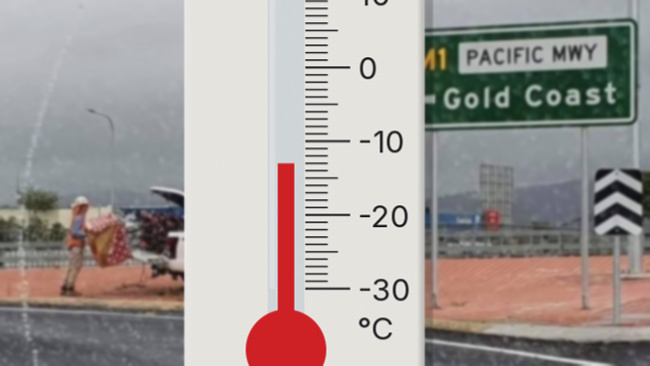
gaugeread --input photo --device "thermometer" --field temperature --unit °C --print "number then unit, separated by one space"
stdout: -13 °C
